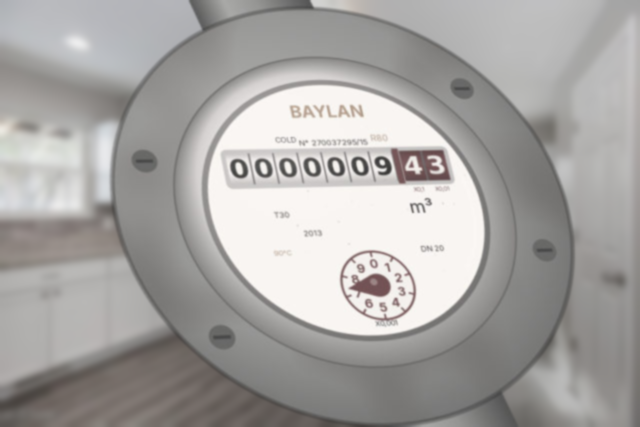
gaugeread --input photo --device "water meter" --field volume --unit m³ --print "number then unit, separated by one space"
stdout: 9.437 m³
